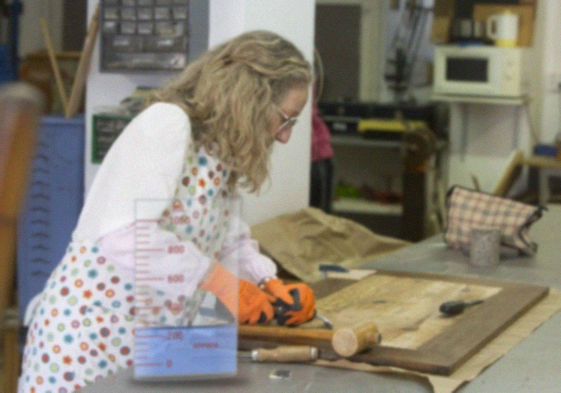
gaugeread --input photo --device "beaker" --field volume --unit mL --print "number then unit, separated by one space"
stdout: 250 mL
